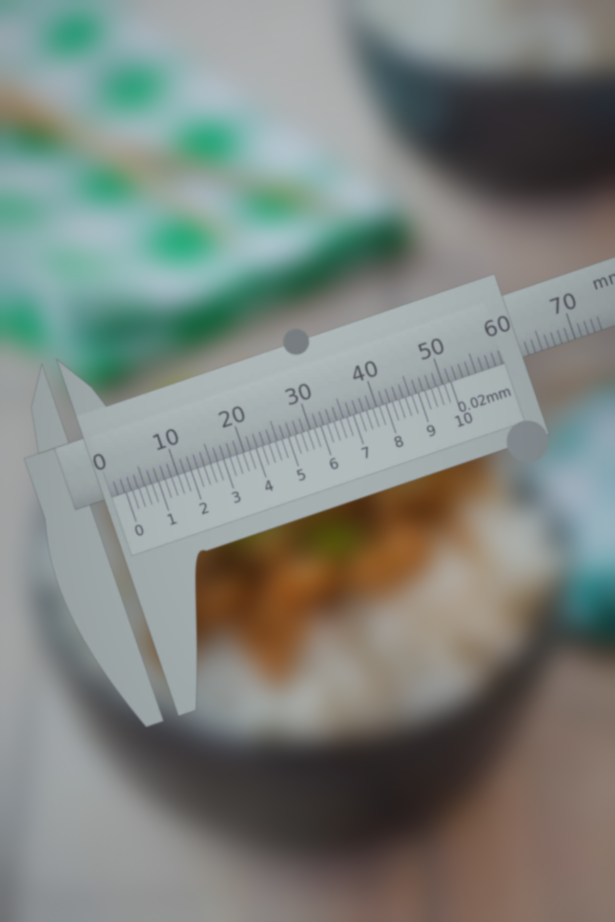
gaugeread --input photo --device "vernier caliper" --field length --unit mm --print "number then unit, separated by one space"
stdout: 2.2 mm
